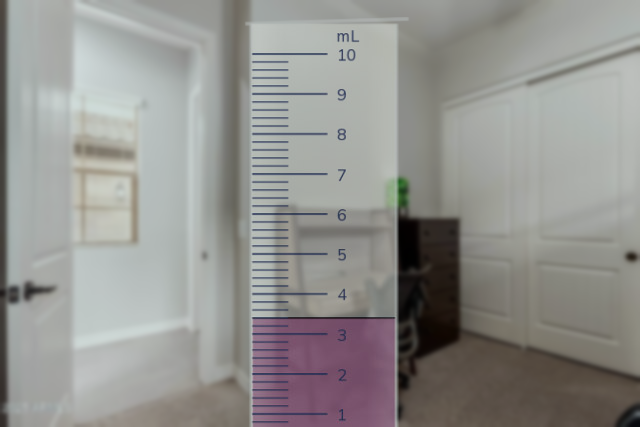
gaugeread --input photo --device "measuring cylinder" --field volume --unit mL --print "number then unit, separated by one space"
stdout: 3.4 mL
